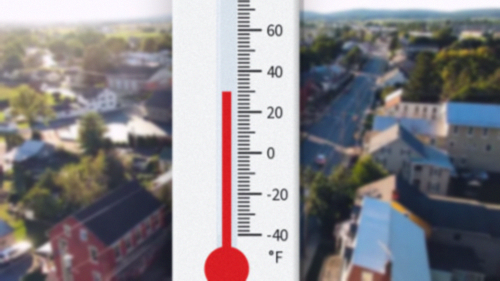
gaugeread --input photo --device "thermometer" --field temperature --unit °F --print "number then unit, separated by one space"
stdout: 30 °F
